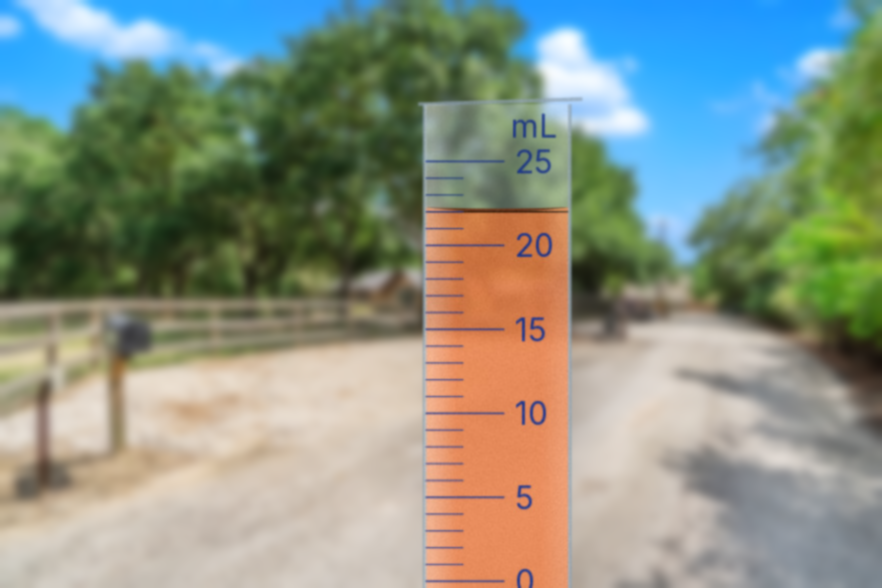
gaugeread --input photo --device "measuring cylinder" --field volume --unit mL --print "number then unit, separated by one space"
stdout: 22 mL
